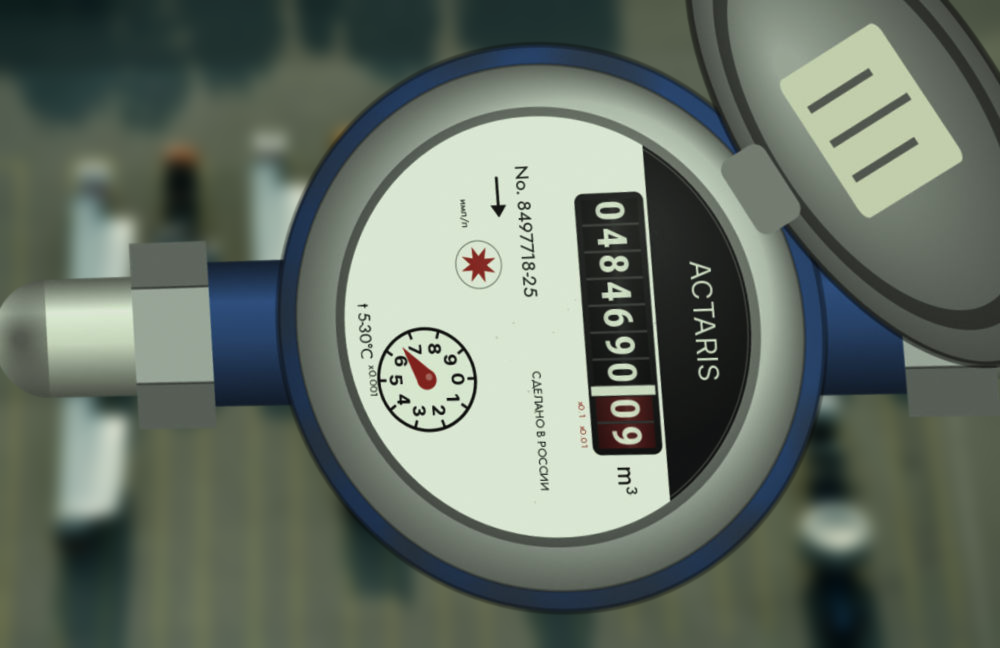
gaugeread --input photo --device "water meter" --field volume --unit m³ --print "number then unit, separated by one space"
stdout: 484690.096 m³
